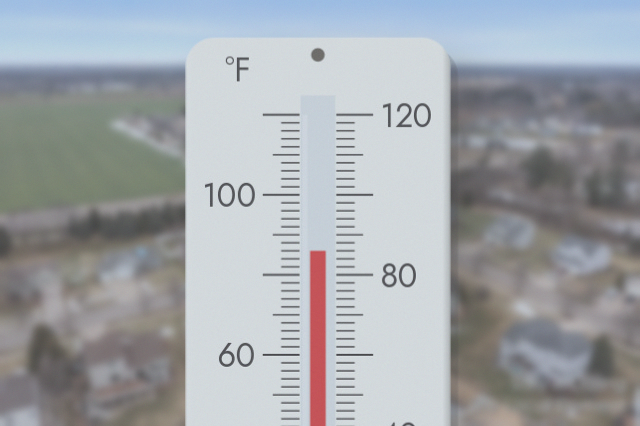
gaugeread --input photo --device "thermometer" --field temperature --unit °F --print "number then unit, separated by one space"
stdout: 86 °F
